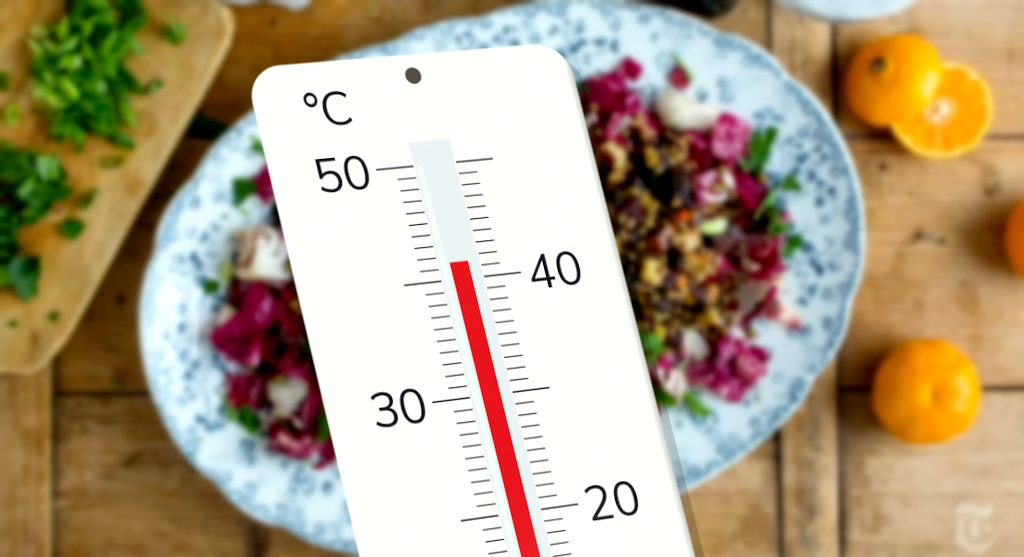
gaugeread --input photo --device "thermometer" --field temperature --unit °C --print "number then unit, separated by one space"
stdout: 41.5 °C
